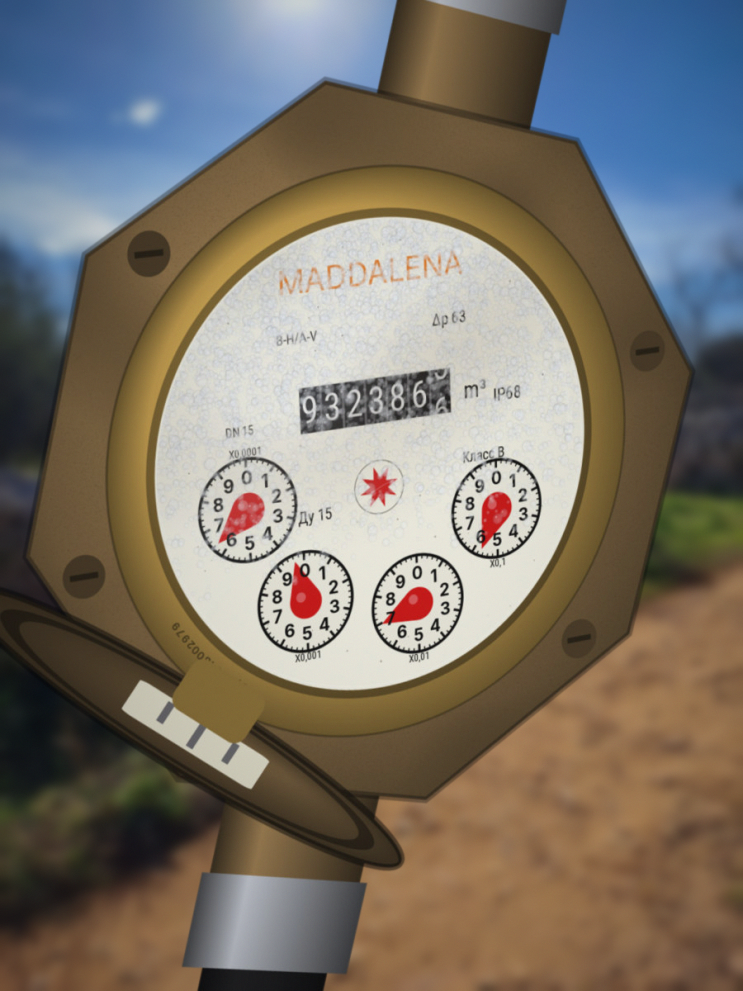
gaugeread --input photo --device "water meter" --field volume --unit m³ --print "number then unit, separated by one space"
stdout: 9323865.5696 m³
